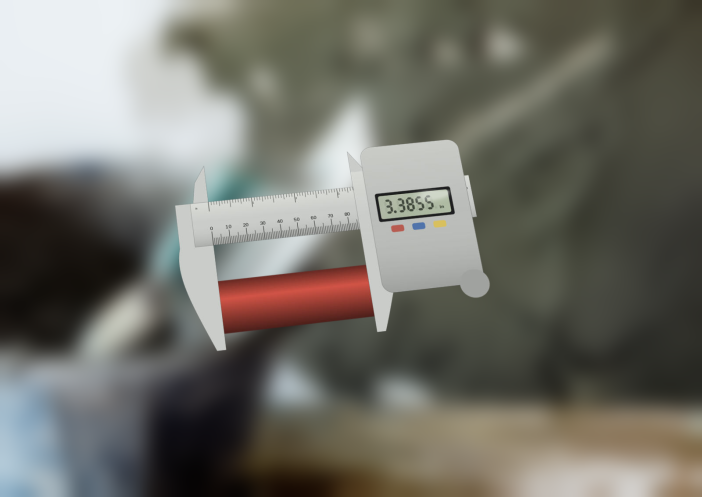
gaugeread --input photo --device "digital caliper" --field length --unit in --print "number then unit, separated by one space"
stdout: 3.3855 in
